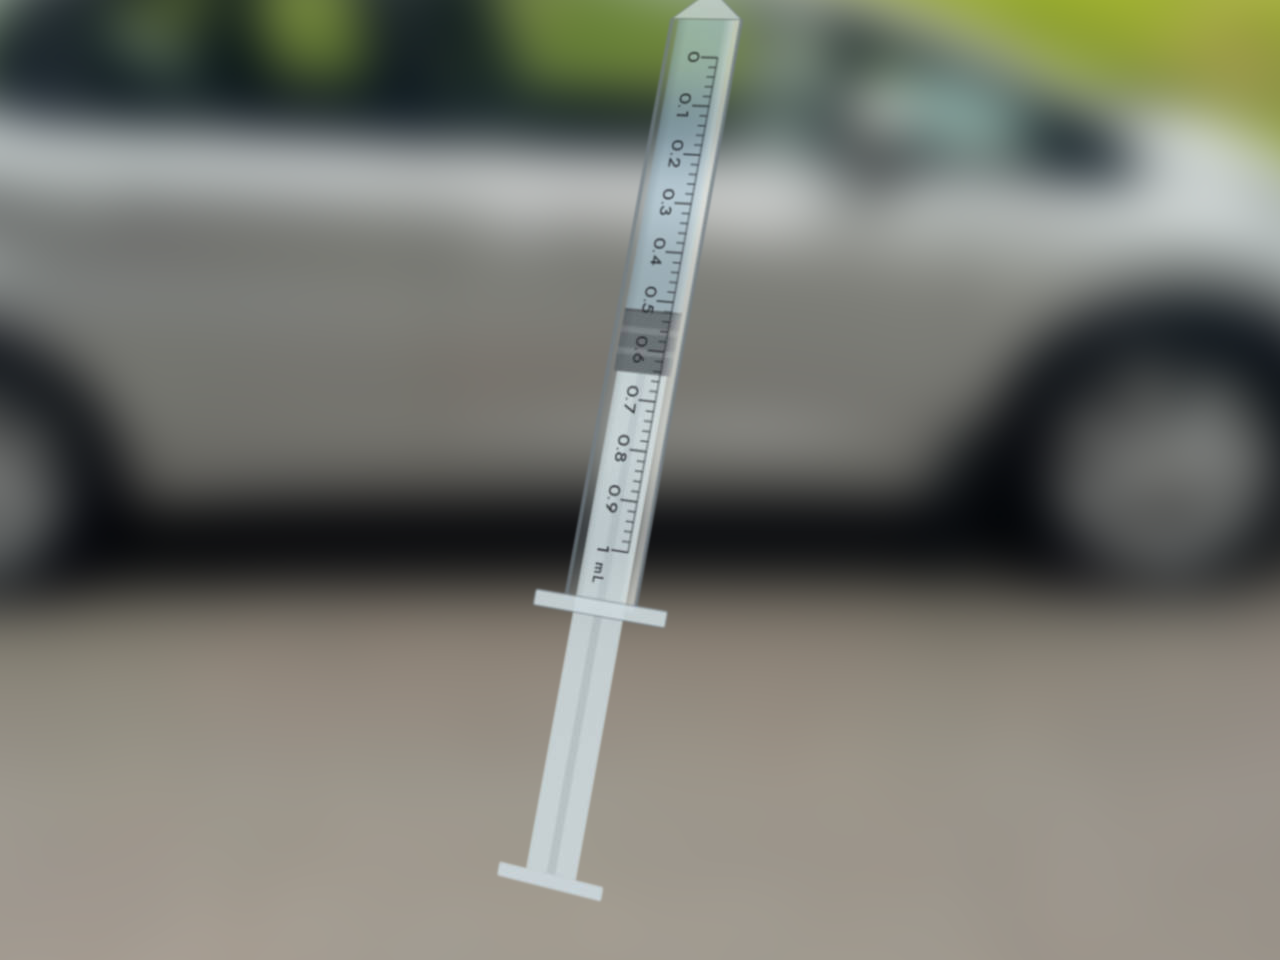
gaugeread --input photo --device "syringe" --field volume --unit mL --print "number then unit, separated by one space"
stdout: 0.52 mL
